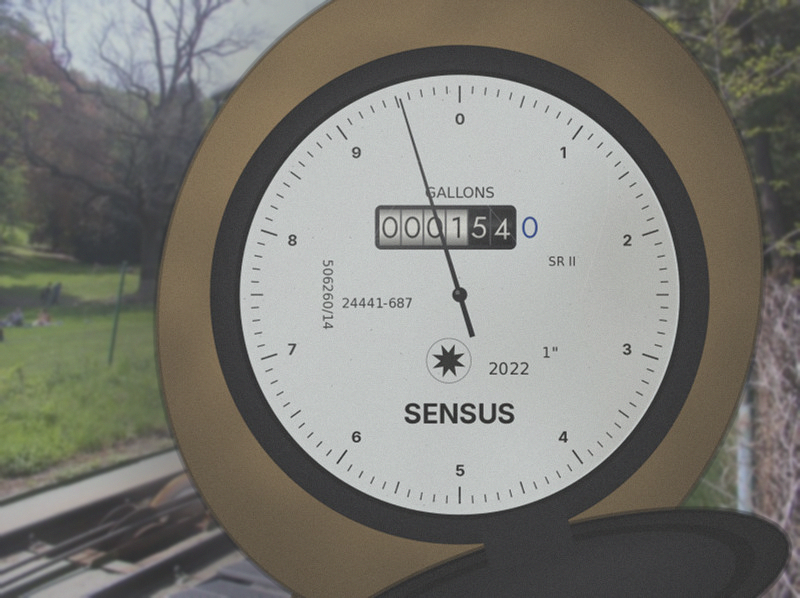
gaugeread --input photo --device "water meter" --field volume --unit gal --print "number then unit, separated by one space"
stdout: 1539.5 gal
